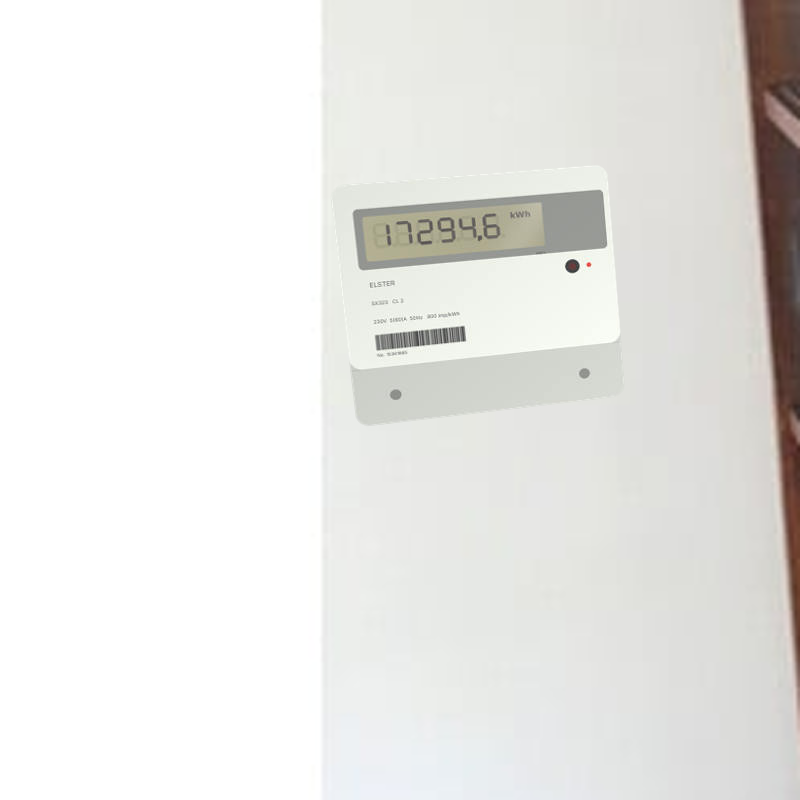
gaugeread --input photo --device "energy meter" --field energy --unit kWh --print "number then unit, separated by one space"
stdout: 17294.6 kWh
